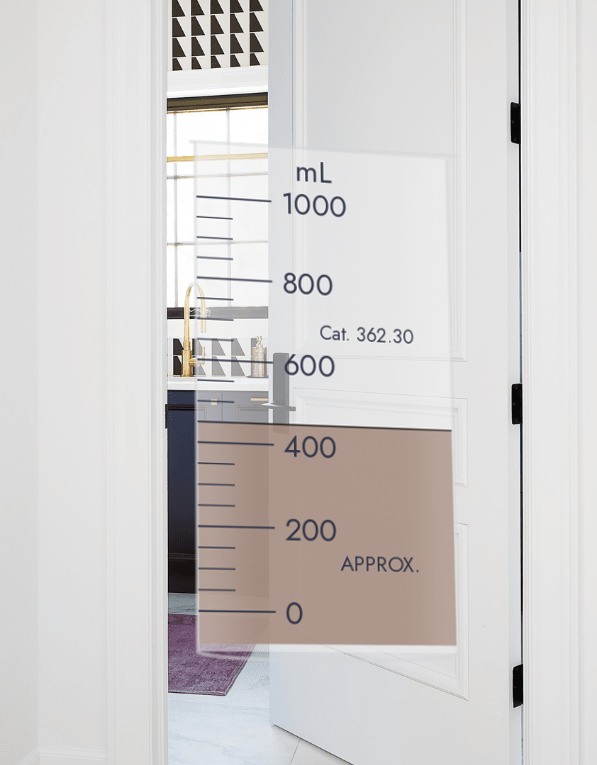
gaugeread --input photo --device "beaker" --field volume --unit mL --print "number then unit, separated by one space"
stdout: 450 mL
